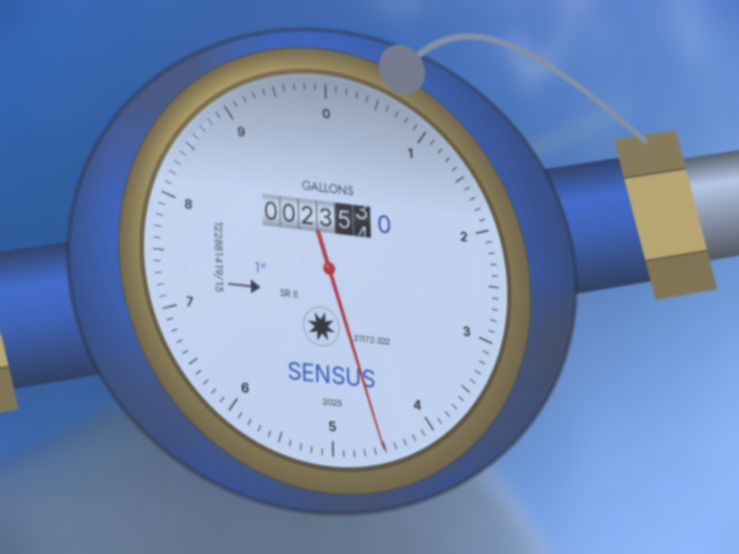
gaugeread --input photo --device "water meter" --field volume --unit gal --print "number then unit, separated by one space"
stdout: 23534.5 gal
